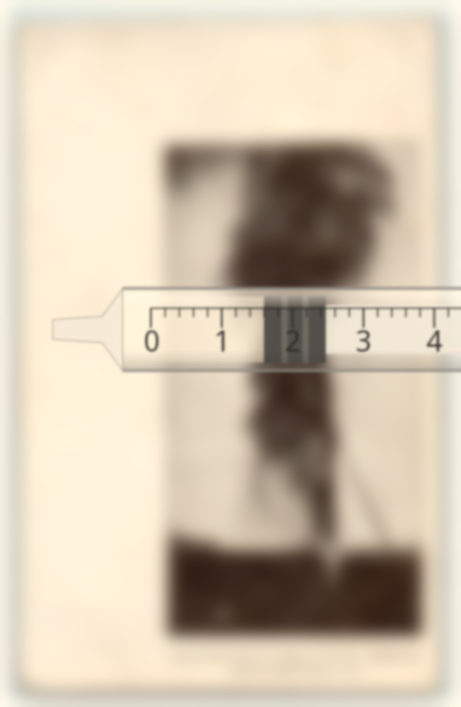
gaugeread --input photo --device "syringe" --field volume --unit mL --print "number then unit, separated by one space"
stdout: 1.6 mL
